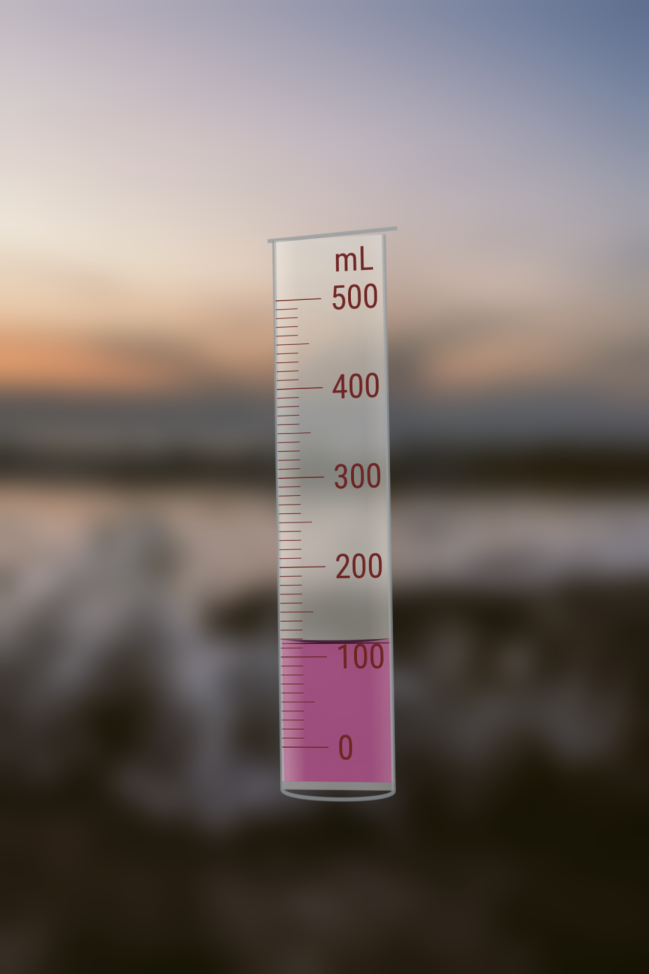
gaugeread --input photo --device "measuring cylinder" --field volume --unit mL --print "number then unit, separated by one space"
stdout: 115 mL
